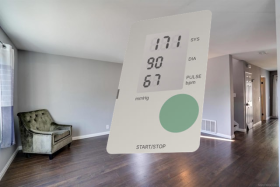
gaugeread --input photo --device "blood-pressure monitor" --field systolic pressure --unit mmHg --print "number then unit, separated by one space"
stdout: 171 mmHg
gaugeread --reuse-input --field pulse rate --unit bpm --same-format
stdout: 67 bpm
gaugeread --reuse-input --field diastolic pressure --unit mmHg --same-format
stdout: 90 mmHg
